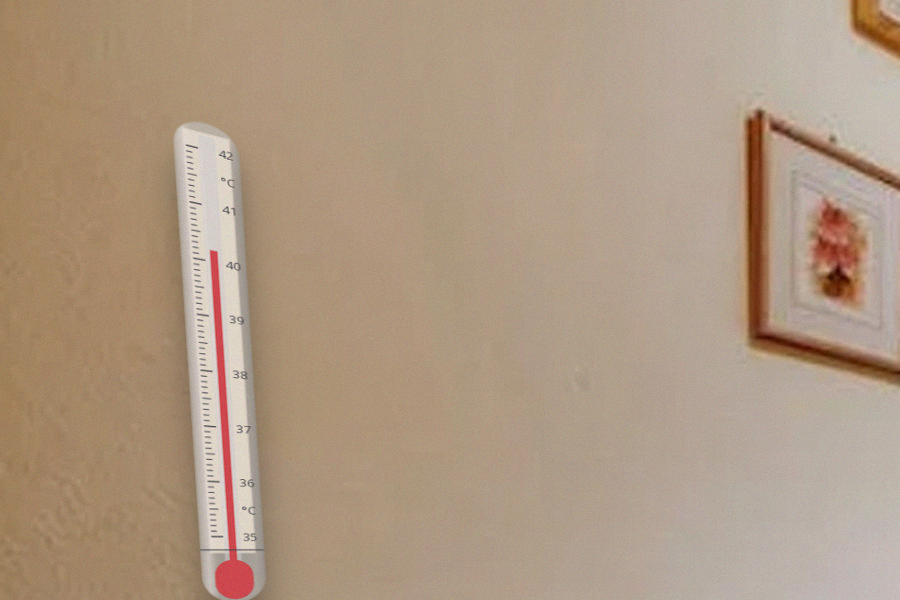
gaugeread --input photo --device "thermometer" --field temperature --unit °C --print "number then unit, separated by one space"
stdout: 40.2 °C
